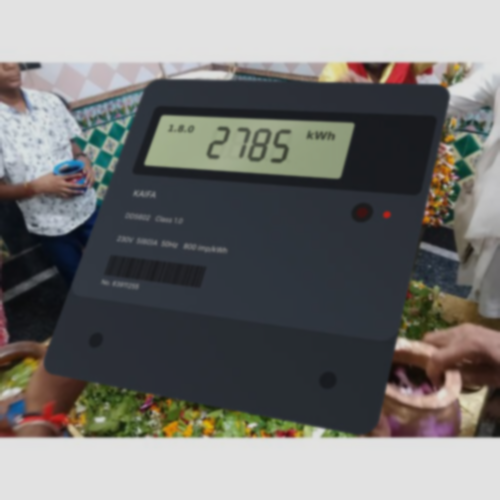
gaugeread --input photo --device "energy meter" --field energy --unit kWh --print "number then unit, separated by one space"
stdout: 2785 kWh
